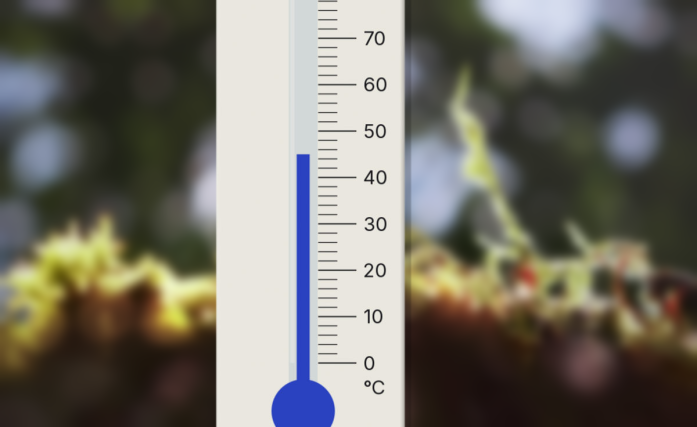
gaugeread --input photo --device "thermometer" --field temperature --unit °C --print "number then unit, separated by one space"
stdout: 45 °C
